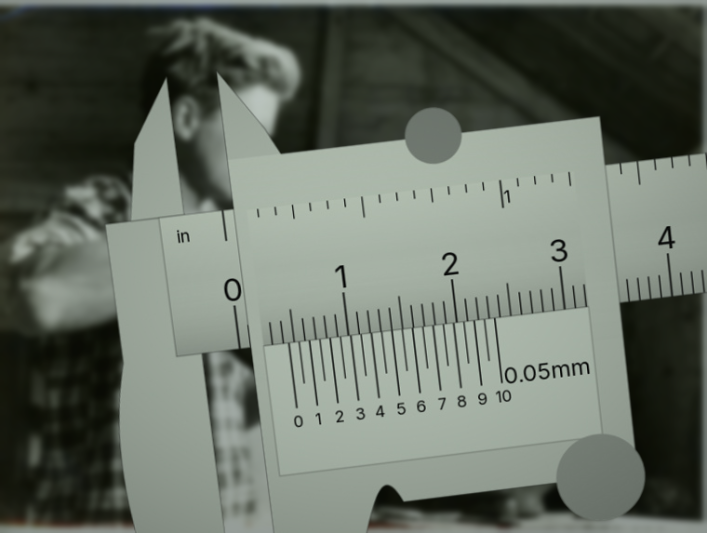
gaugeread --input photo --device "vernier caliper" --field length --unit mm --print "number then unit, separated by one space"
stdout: 4.5 mm
